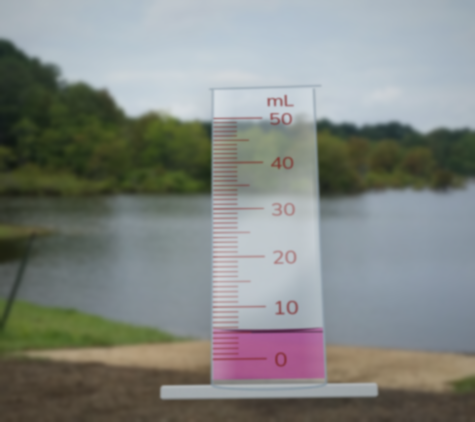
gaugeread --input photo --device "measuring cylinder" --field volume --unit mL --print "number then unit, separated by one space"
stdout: 5 mL
